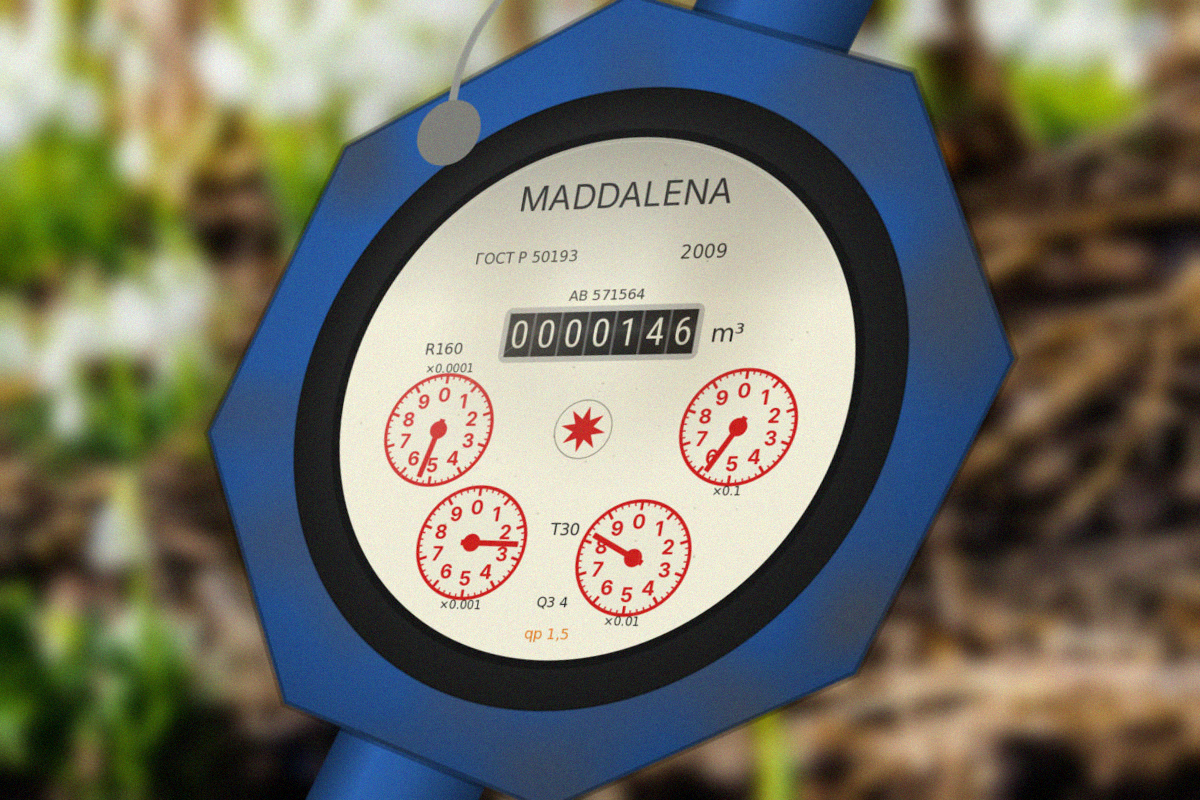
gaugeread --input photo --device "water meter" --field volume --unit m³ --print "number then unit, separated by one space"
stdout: 146.5825 m³
